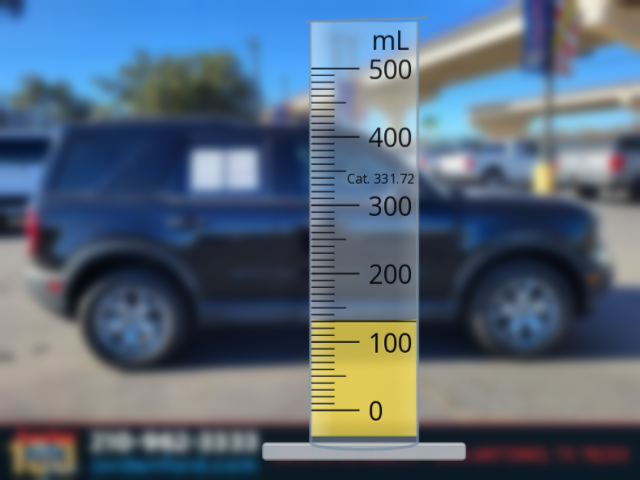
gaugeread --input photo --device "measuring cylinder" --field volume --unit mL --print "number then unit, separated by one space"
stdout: 130 mL
